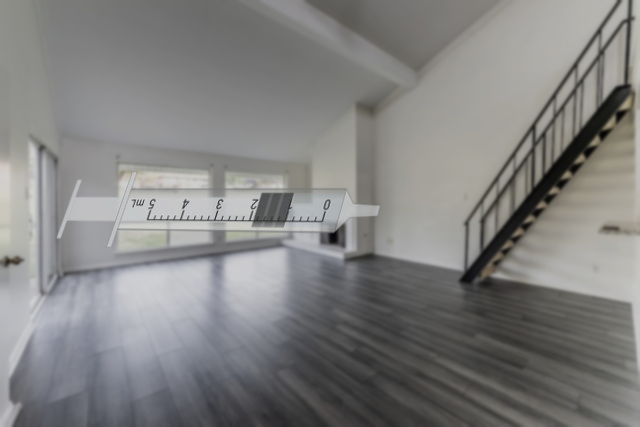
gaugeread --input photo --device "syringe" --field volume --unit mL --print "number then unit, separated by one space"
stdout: 1 mL
